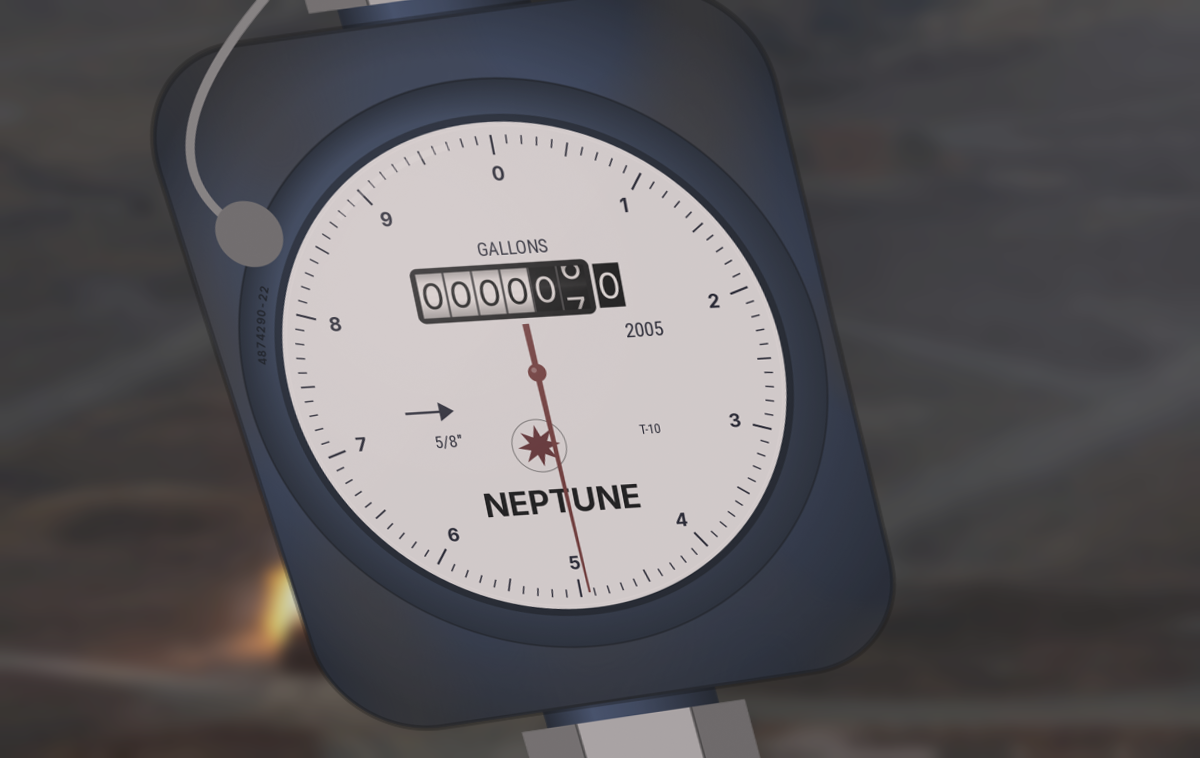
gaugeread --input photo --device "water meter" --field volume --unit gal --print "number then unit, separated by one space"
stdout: 64.9 gal
